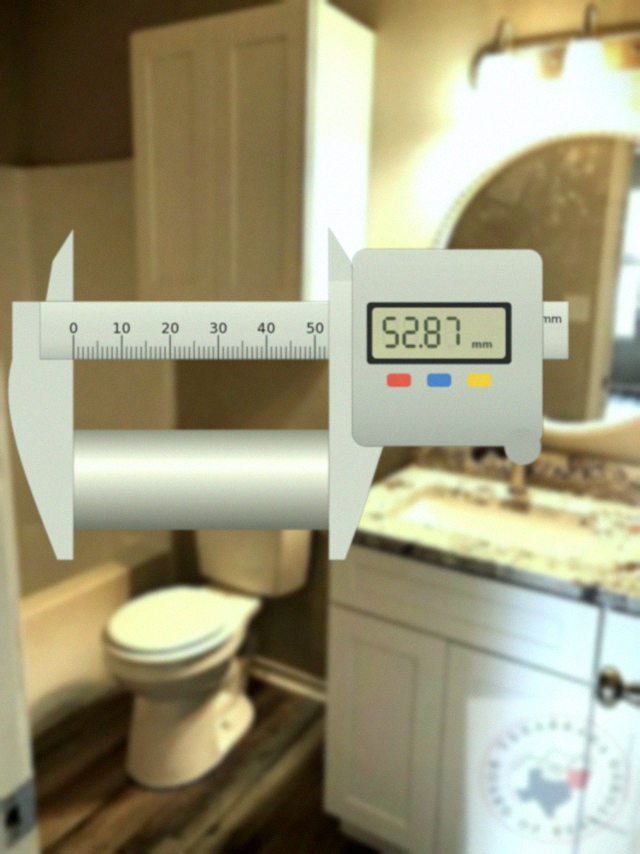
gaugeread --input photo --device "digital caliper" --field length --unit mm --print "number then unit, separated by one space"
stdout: 52.87 mm
